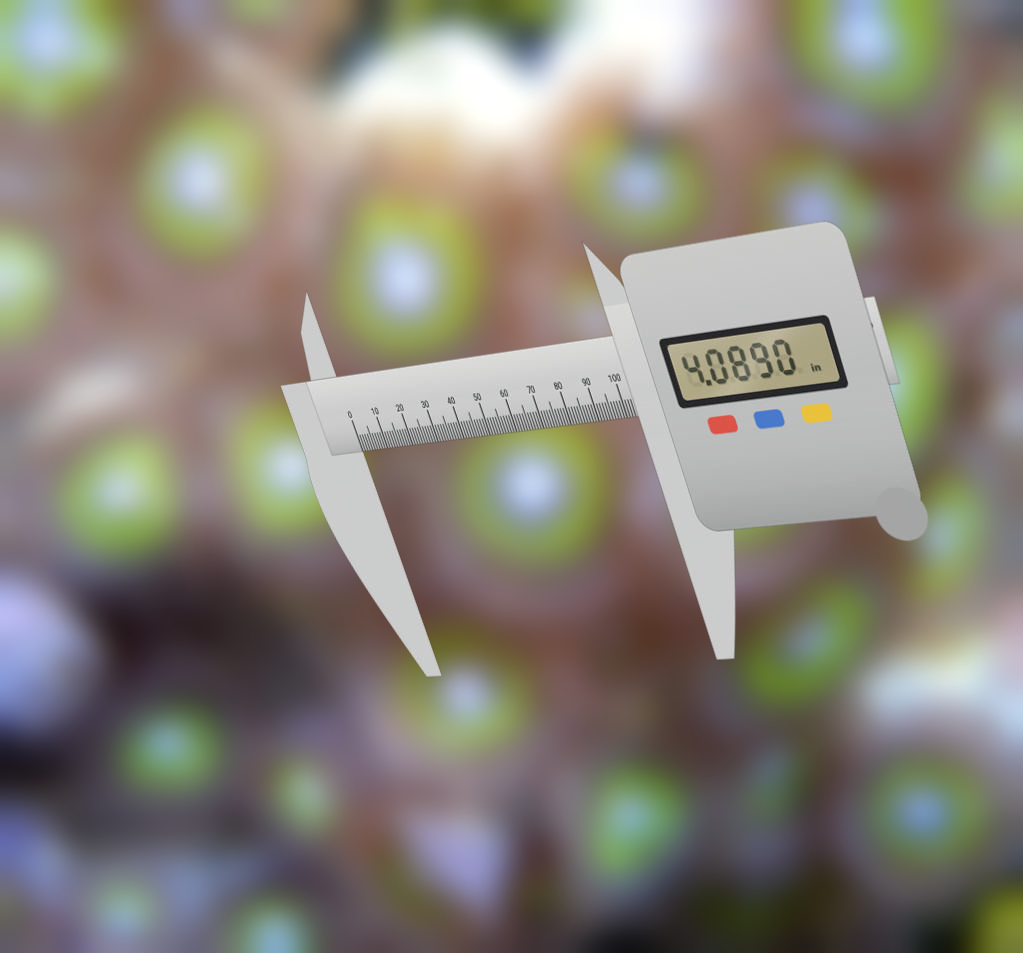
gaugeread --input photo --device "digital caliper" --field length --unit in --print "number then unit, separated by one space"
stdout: 4.0890 in
